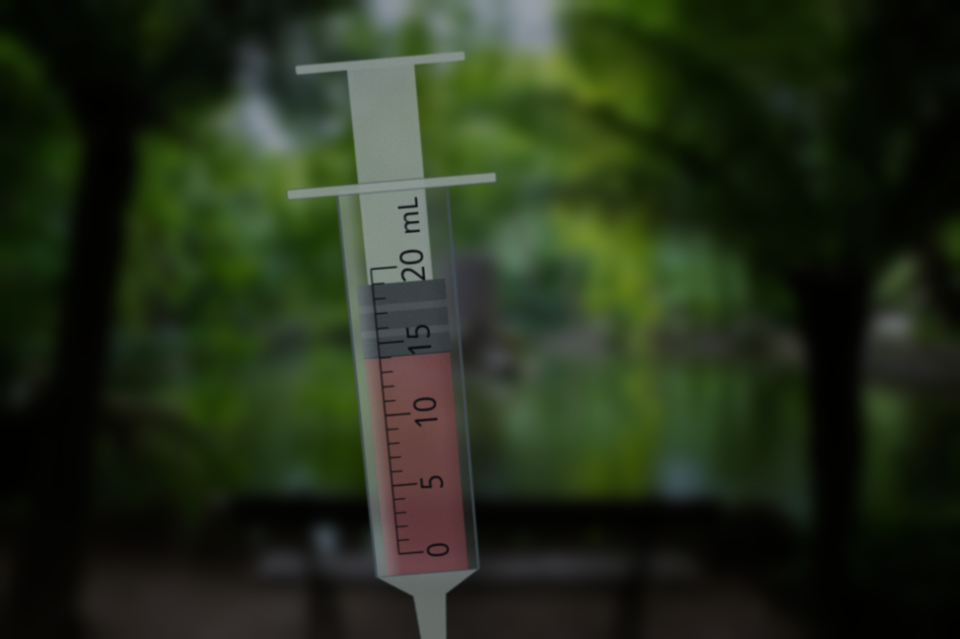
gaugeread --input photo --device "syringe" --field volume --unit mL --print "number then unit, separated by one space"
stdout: 14 mL
